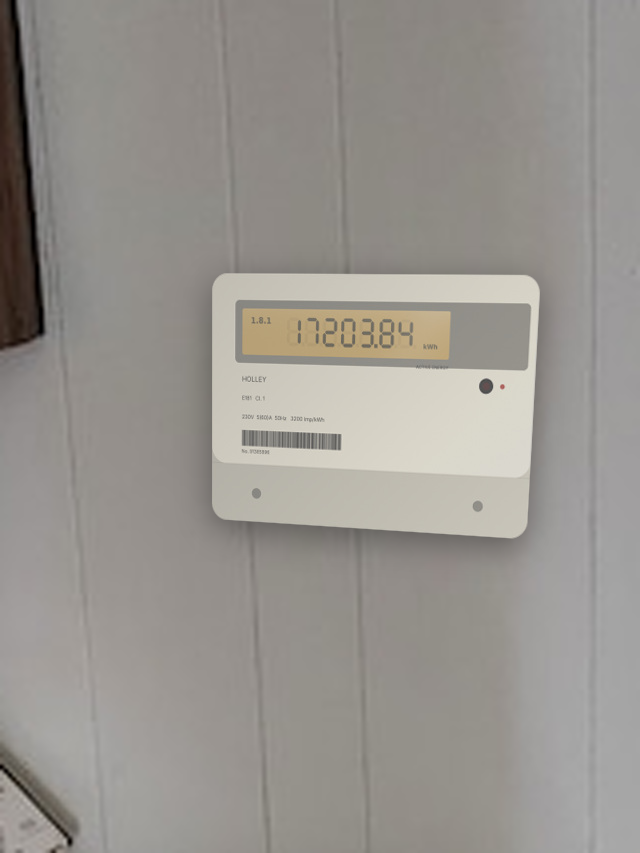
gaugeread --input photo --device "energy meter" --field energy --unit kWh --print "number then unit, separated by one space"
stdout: 17203.84 kWh
